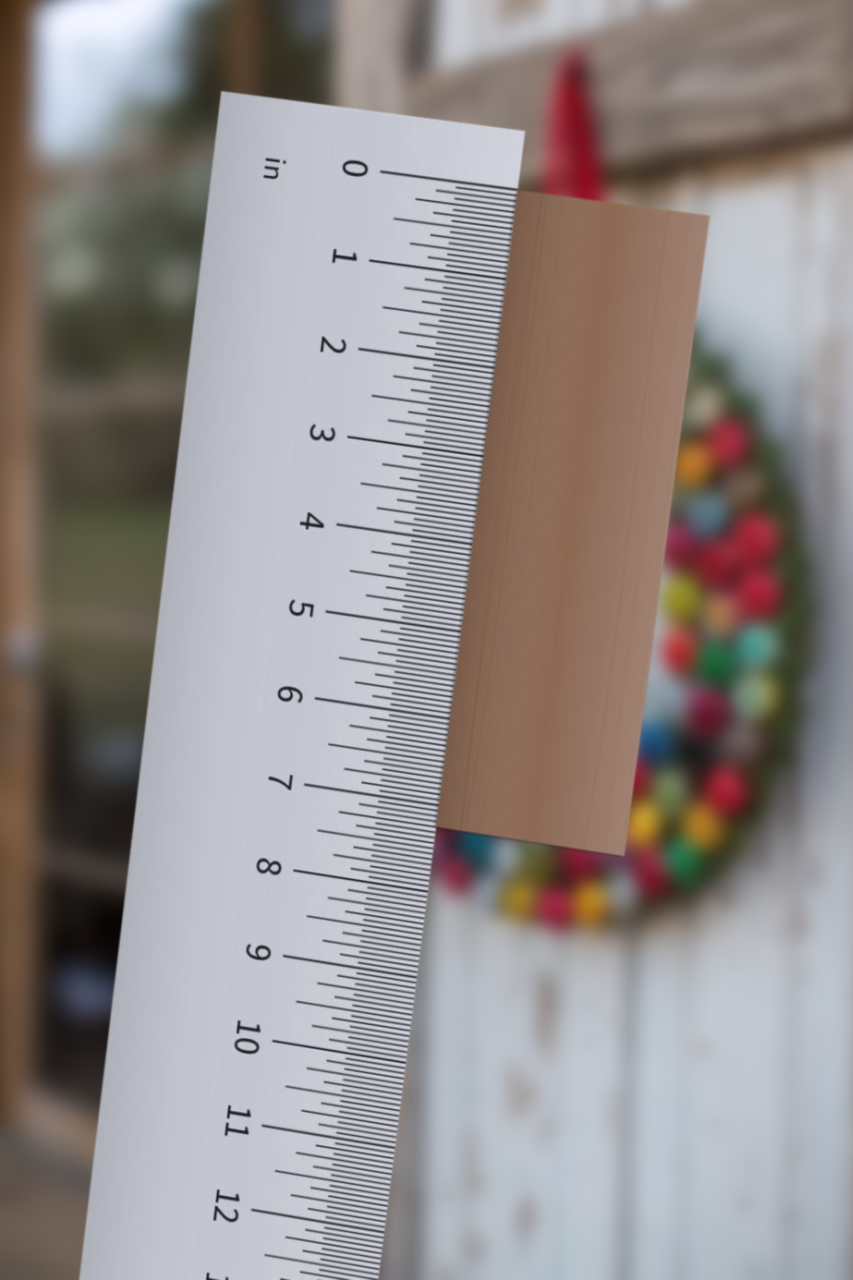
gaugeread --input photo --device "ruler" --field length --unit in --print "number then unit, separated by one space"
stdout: 7.25 in
